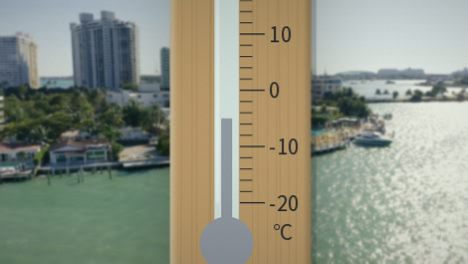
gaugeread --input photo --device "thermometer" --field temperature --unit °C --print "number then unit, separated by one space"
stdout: -5 °C
